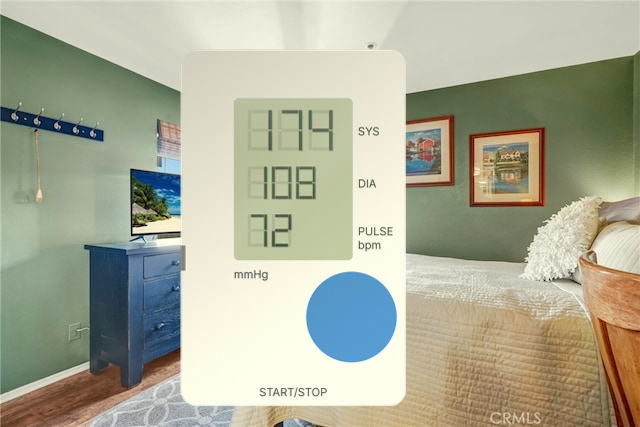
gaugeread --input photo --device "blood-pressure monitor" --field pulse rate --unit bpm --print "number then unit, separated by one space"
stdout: 72 bpm
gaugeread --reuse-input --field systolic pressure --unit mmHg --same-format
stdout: 174 mmHg
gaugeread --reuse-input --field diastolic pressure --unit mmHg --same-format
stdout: 108 mmHg
